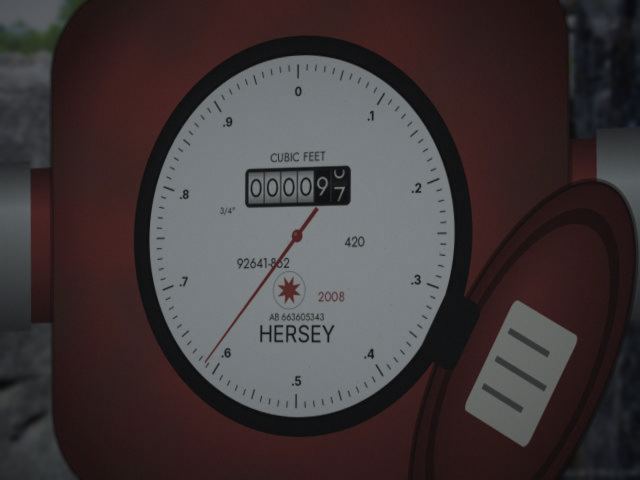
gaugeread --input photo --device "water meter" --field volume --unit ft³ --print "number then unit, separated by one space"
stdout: 96.61 ft³
